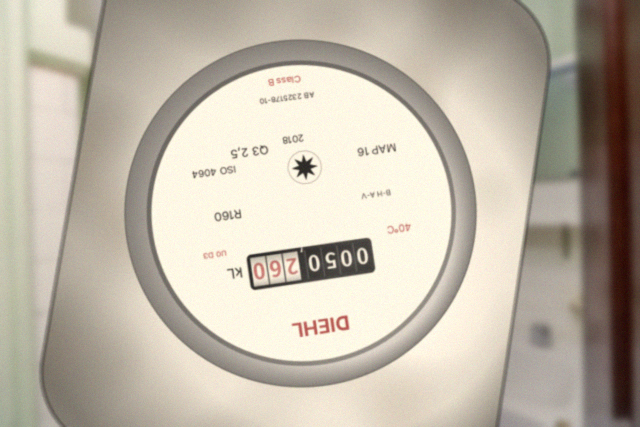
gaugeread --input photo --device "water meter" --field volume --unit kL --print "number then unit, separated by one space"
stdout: 50.260 kL
